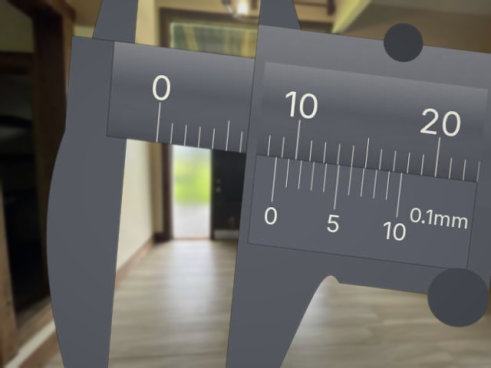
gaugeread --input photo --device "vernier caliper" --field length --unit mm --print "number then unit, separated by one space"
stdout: 8.6 mm
